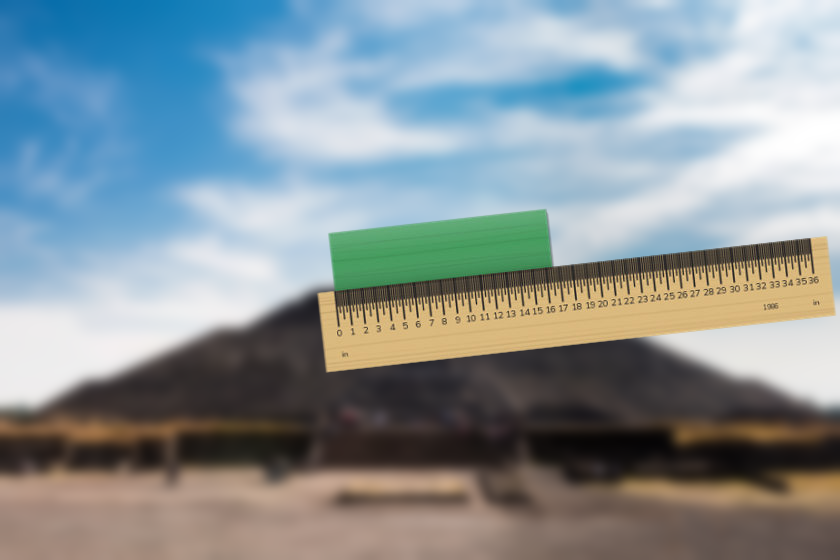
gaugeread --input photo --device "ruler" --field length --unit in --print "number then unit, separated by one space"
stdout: 16.5 in
